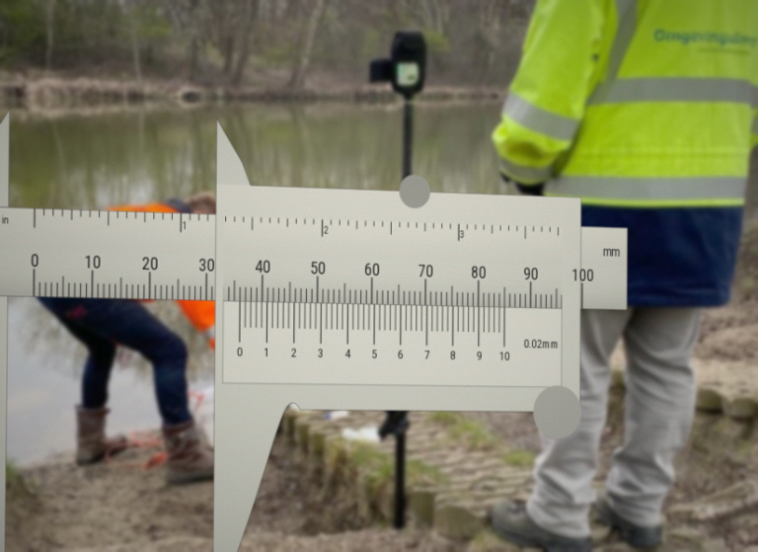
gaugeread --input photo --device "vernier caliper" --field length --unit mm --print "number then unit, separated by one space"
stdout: 36.0 mm
